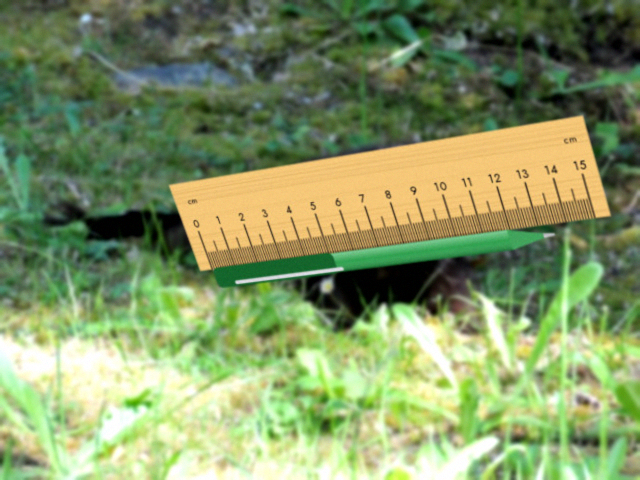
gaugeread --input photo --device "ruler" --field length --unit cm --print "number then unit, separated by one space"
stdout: 13.5 cm
